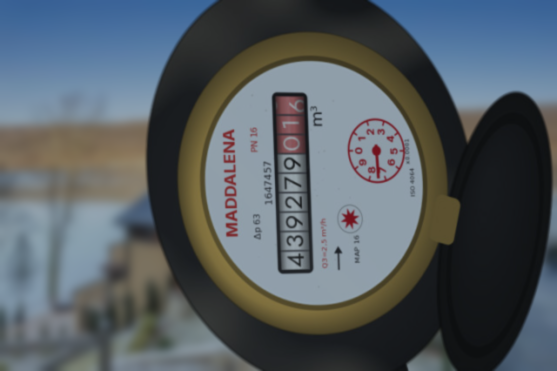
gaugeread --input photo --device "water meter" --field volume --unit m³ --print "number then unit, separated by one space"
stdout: 439279.0157 m³
